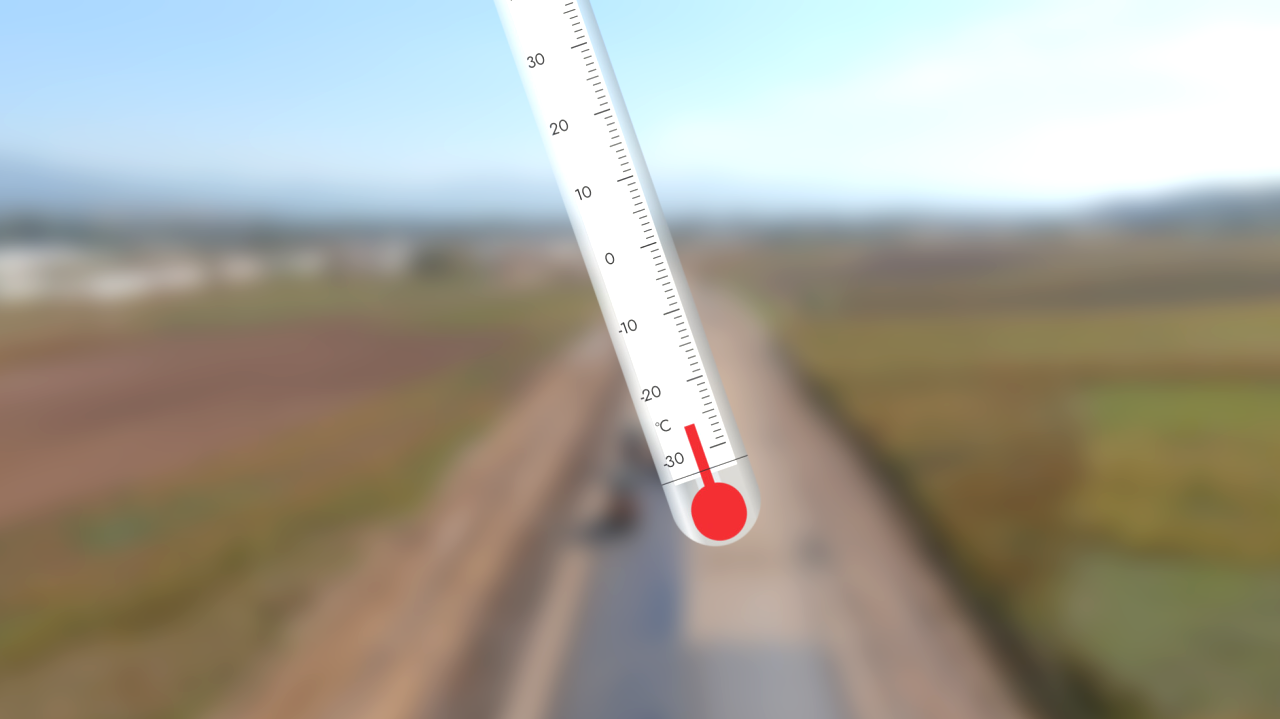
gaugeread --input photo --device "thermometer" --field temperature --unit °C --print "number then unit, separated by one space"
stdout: -26 °C
